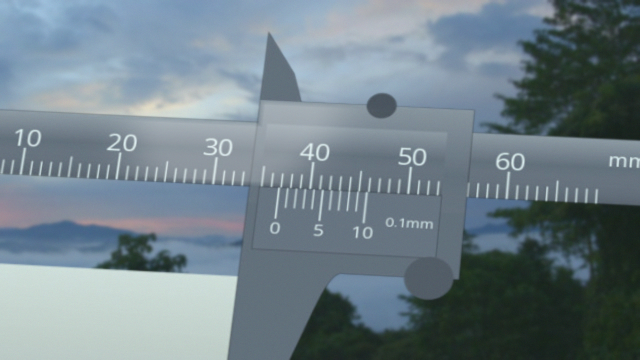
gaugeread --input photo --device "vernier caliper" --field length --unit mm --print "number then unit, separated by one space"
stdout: 36.8 mm
